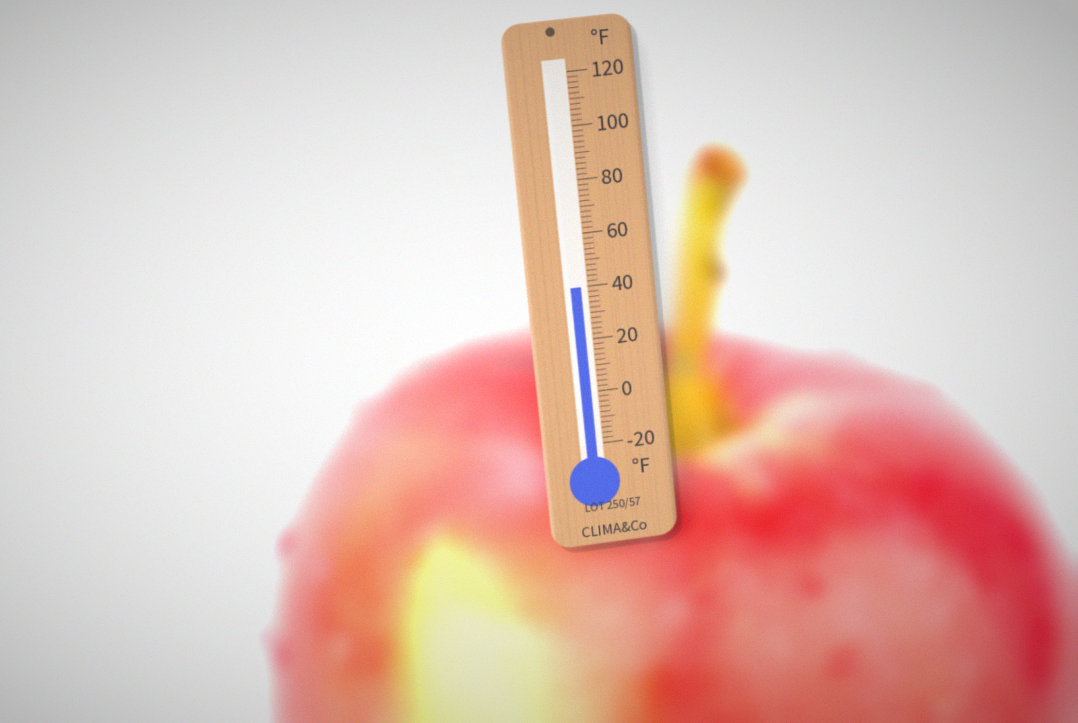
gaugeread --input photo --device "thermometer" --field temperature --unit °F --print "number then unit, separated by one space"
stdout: 40 °F
